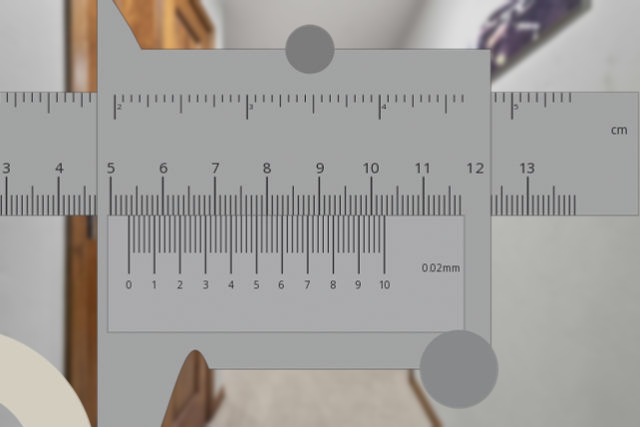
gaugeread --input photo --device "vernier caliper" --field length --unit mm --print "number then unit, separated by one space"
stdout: 53.5 mm
